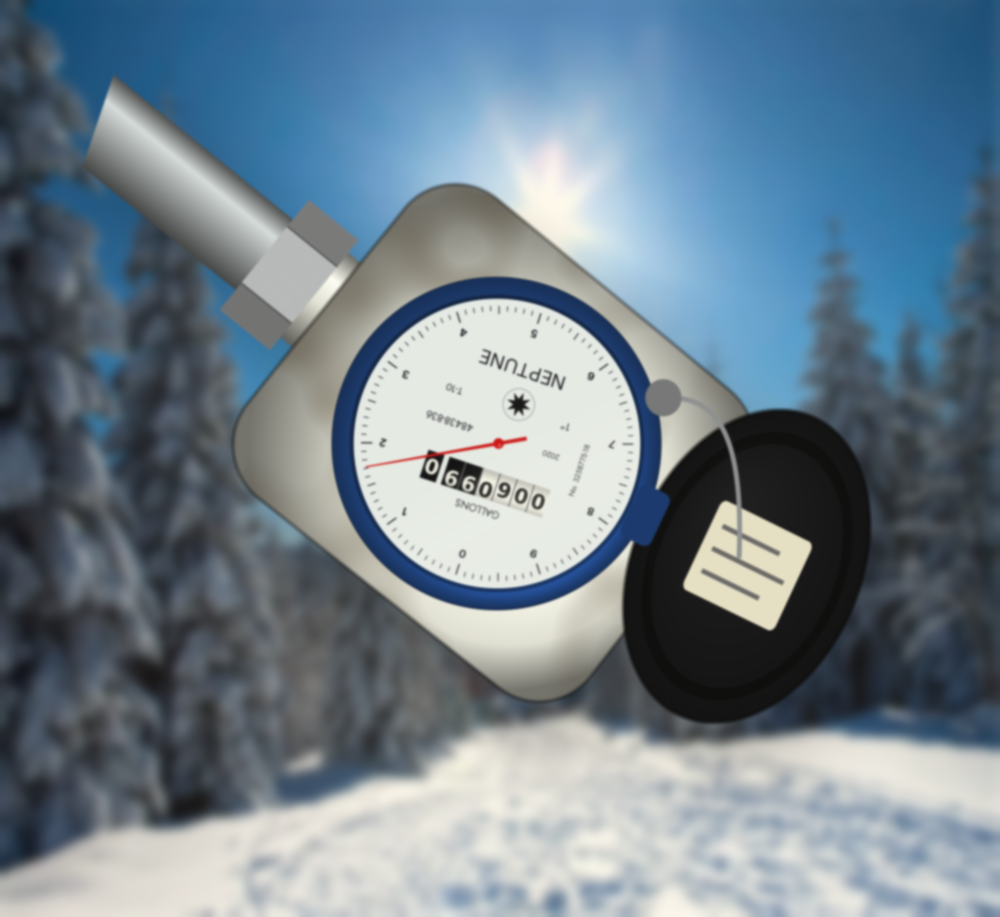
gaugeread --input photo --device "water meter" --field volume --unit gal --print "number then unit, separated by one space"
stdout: 60991.7 gal
